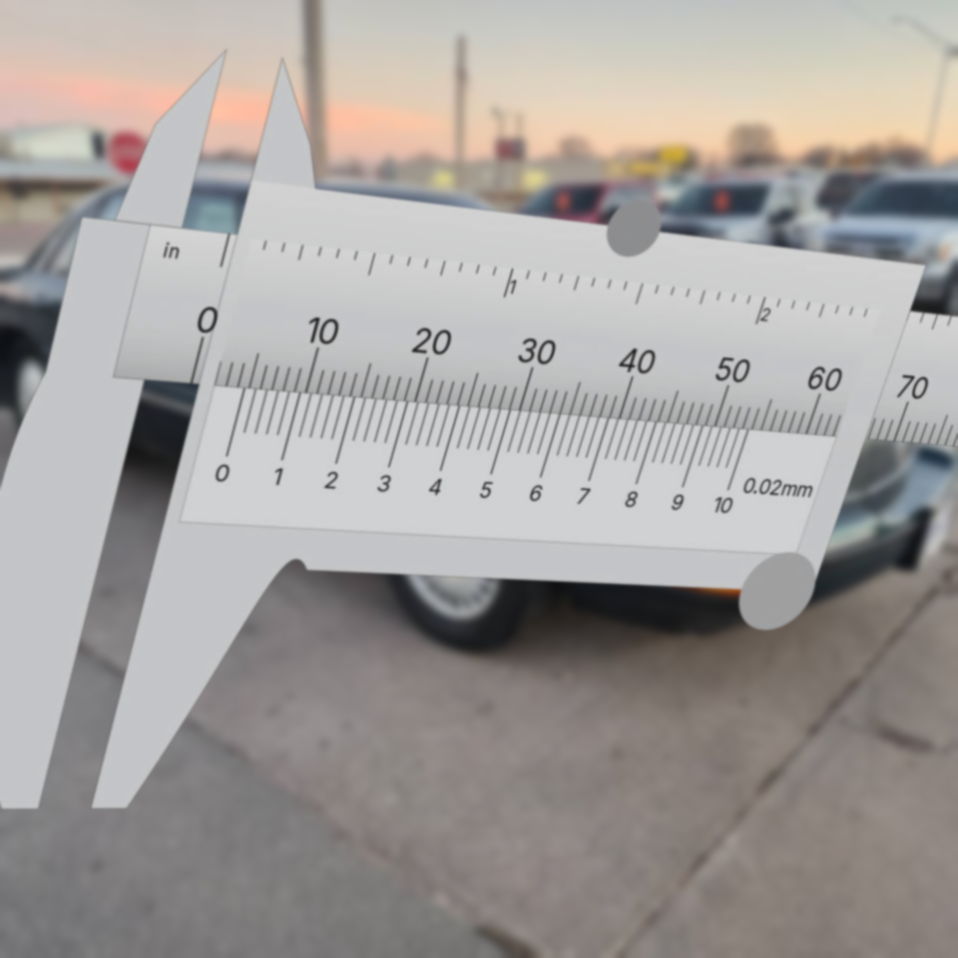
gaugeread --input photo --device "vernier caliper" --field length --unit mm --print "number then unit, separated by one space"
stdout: 4.6 mm
